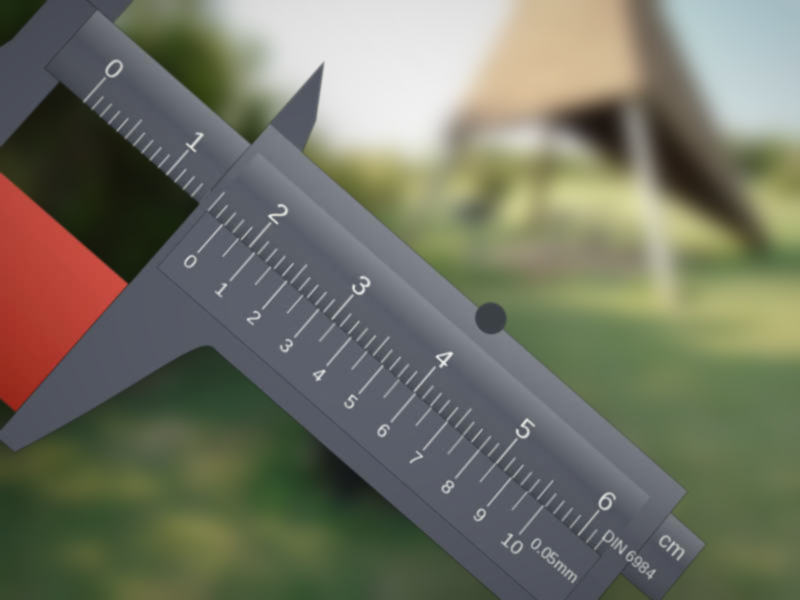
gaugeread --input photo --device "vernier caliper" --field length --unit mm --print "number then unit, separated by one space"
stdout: 16.8 mm
